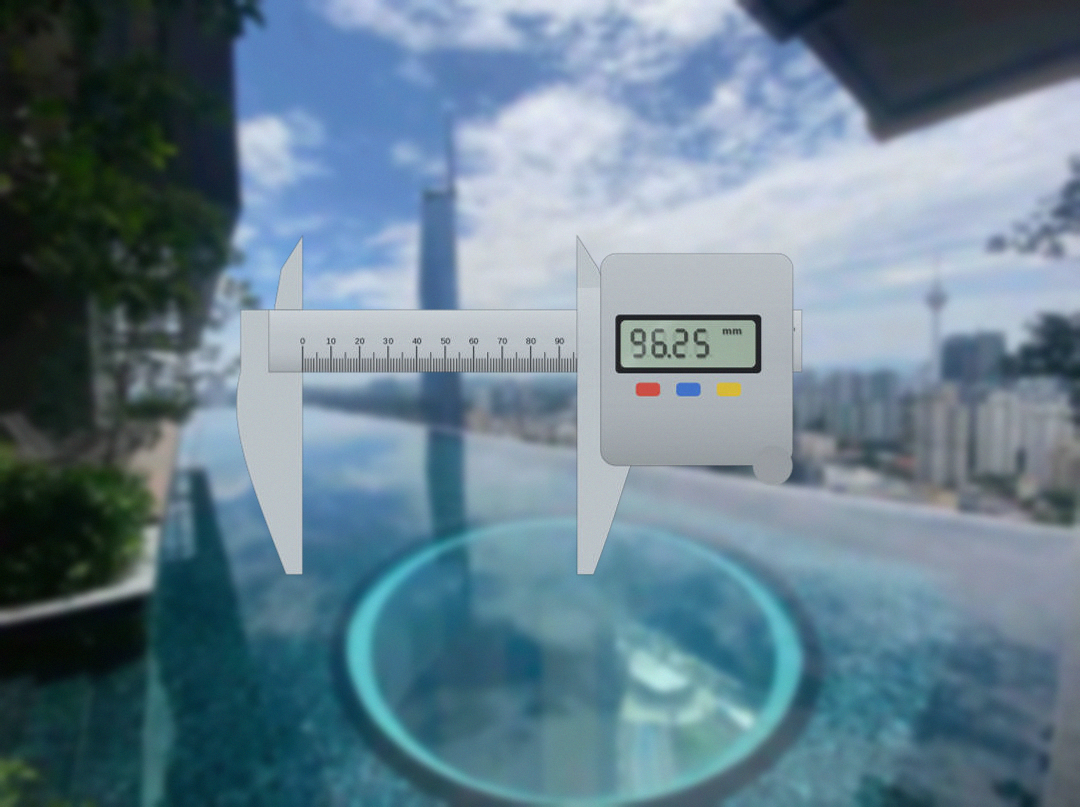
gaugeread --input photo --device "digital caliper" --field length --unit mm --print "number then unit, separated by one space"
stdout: 96.25 mm
